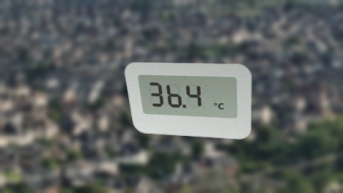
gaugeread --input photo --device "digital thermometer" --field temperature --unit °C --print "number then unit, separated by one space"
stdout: 36.4 °C
